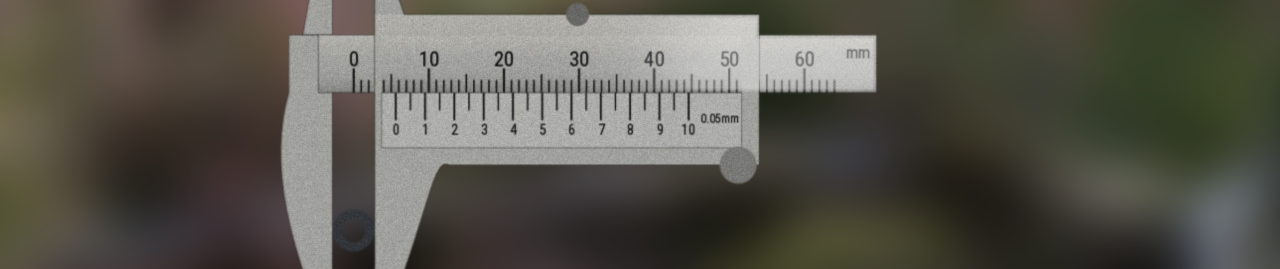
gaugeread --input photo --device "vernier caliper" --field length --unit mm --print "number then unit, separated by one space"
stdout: 5.6 mm
